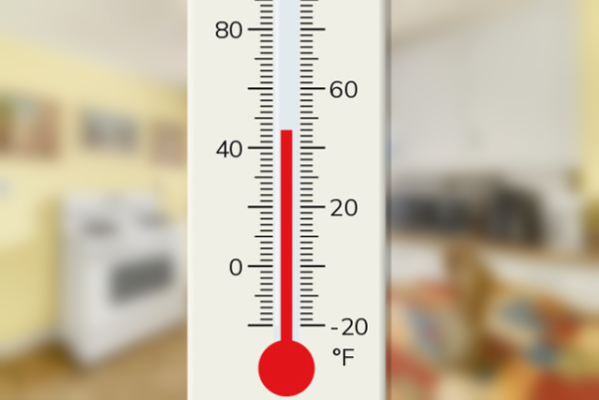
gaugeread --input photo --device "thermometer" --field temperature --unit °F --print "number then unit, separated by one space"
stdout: 46 °F
